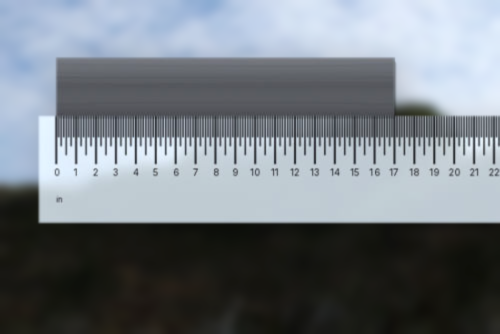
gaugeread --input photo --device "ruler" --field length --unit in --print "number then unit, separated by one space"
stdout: 17 in
